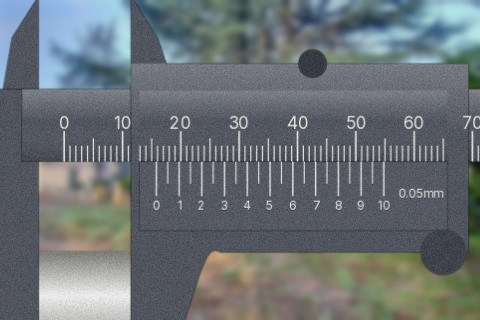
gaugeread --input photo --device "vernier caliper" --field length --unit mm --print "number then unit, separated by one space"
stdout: 15.8 mm
